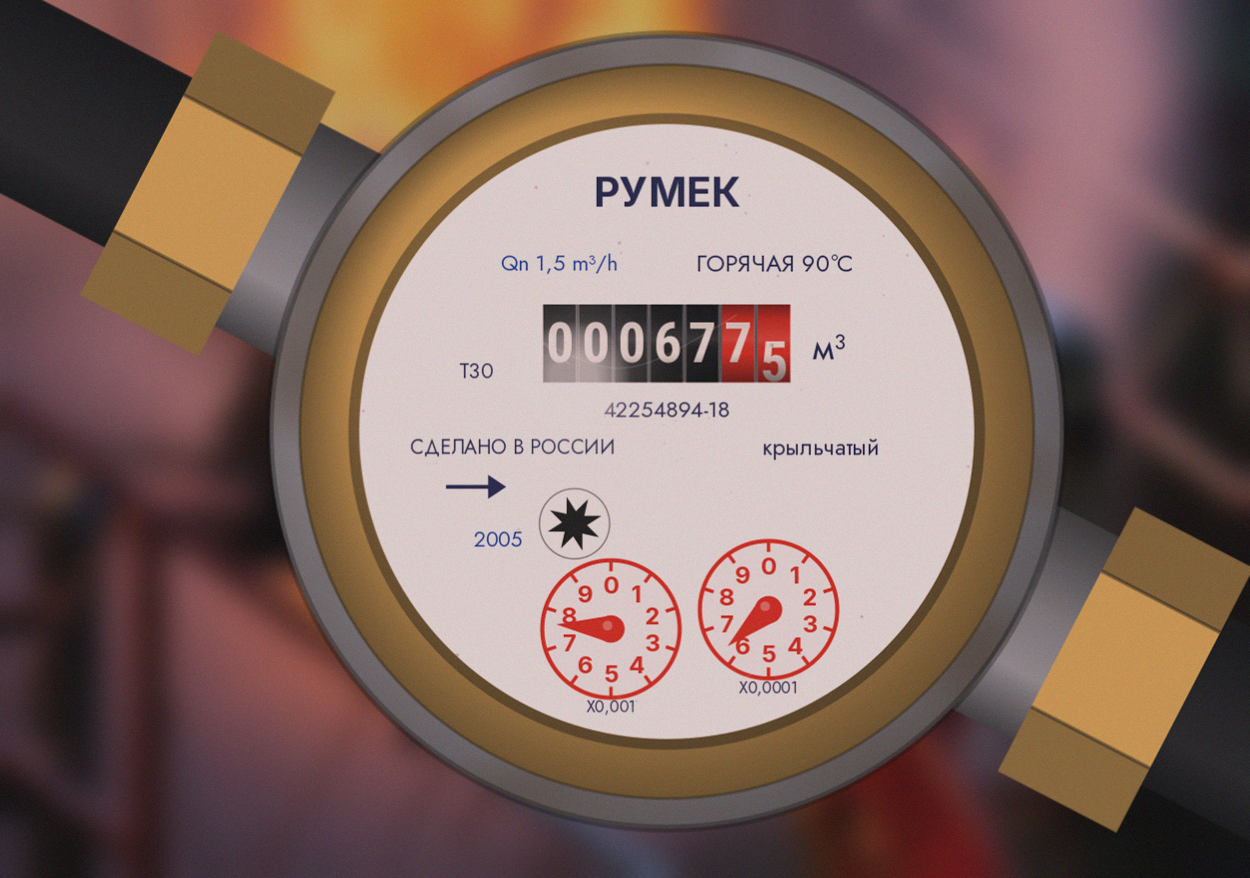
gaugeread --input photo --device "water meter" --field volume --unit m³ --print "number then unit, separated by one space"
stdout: 67.7476 m³
